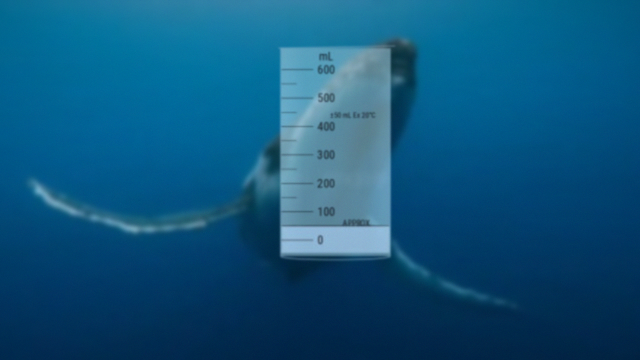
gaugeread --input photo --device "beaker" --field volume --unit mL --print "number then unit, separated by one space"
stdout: 50 mL
